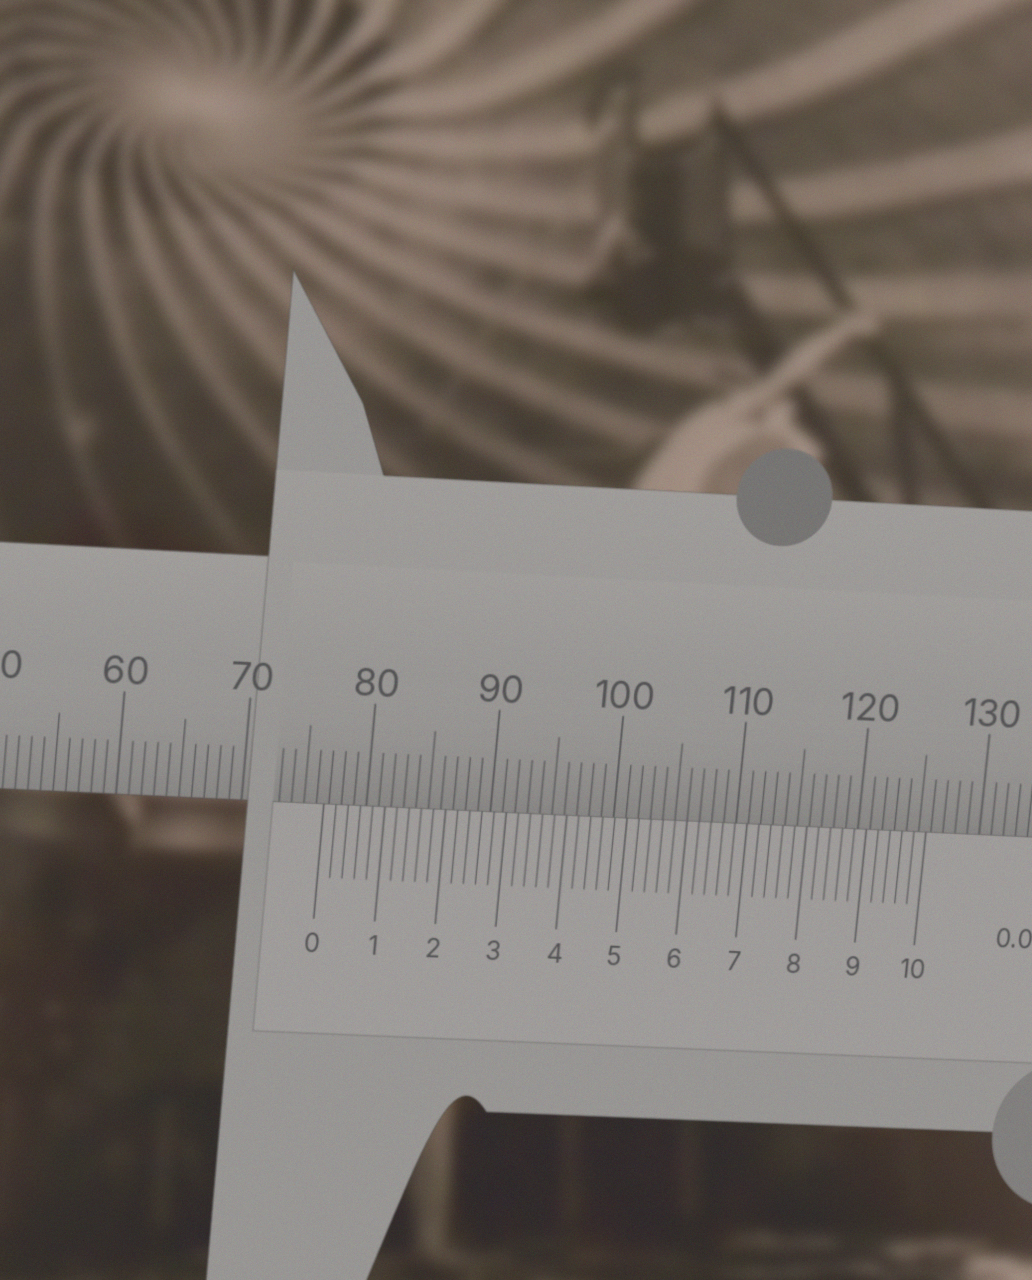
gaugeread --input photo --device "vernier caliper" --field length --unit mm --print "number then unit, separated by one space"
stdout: 76.6 mm
